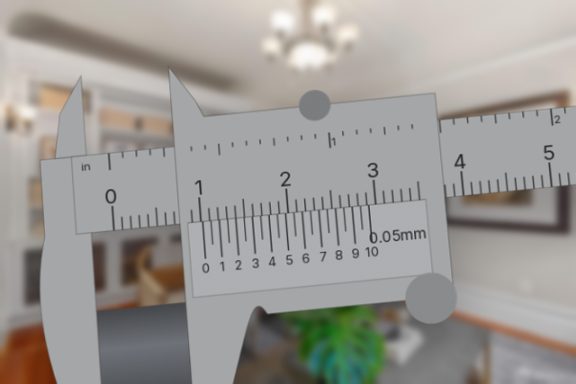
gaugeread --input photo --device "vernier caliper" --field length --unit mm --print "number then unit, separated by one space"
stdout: 10.2 mm
